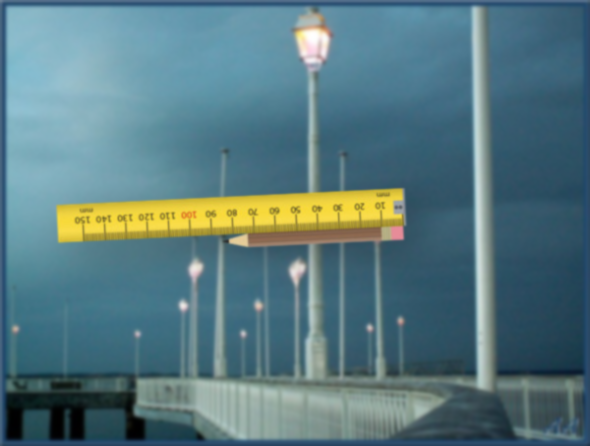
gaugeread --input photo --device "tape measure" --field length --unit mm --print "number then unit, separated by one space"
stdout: 85 mm
